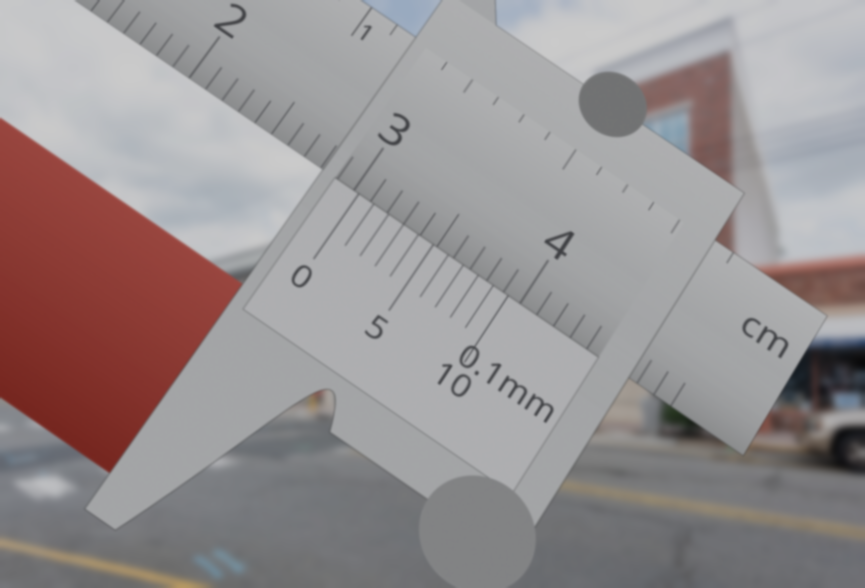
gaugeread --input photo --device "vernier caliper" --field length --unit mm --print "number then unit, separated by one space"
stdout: 30.3 mm
